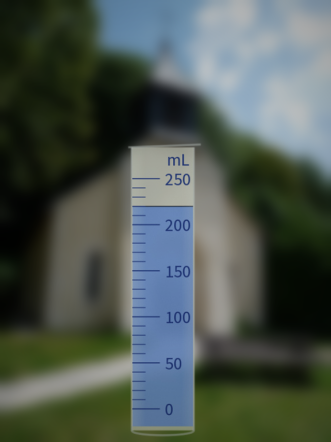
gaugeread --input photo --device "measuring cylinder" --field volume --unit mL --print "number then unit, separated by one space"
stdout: 220 mL
